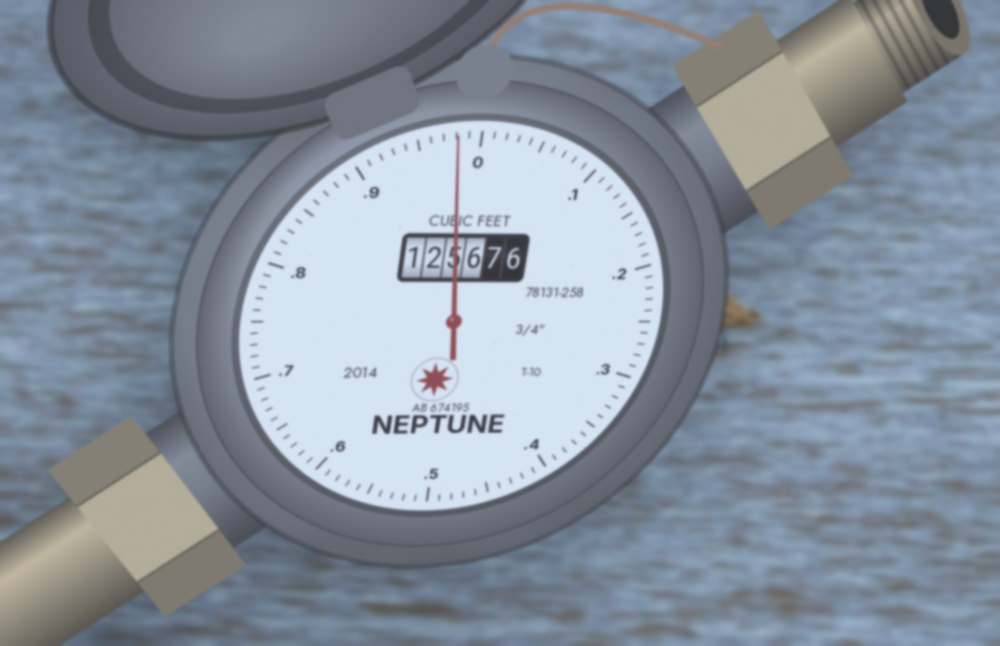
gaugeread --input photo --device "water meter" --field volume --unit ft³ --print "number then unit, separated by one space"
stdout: 125675.98 ft³
